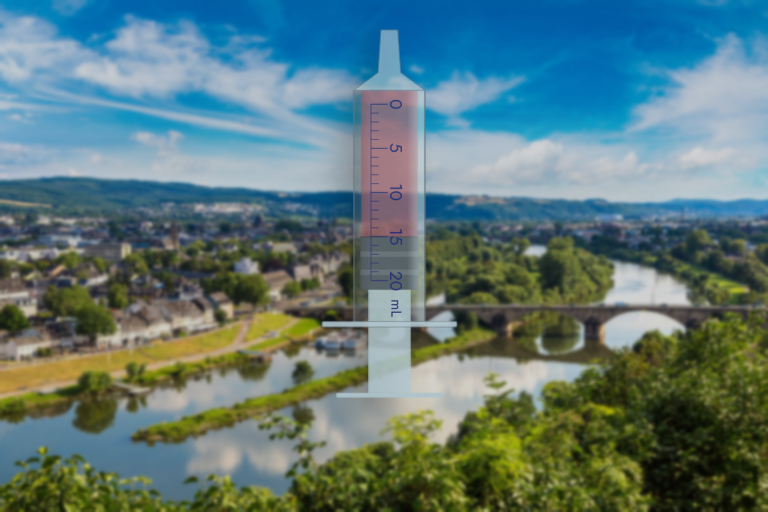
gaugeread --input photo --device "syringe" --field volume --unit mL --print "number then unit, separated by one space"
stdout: 15 mL
